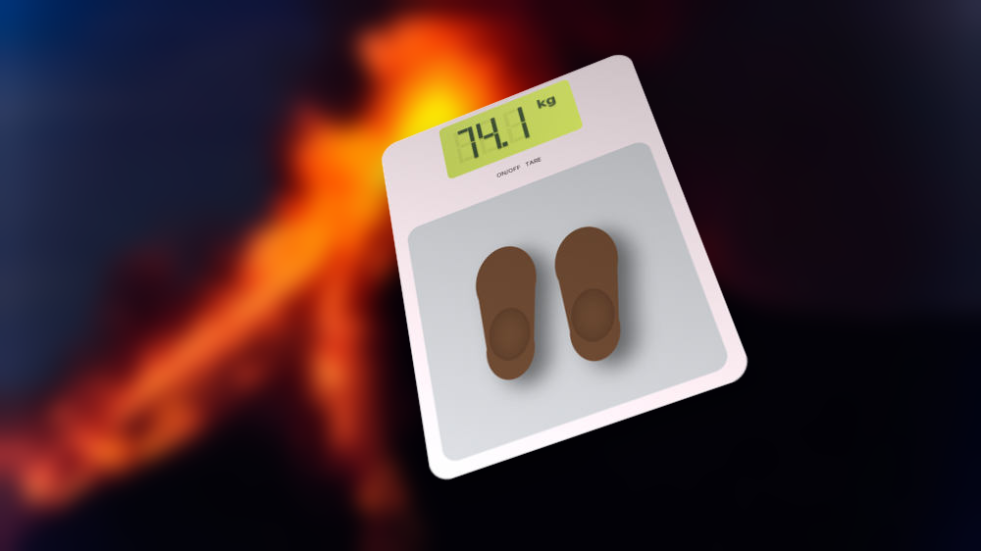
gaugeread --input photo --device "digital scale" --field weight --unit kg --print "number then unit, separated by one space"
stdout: 74.1 kg
